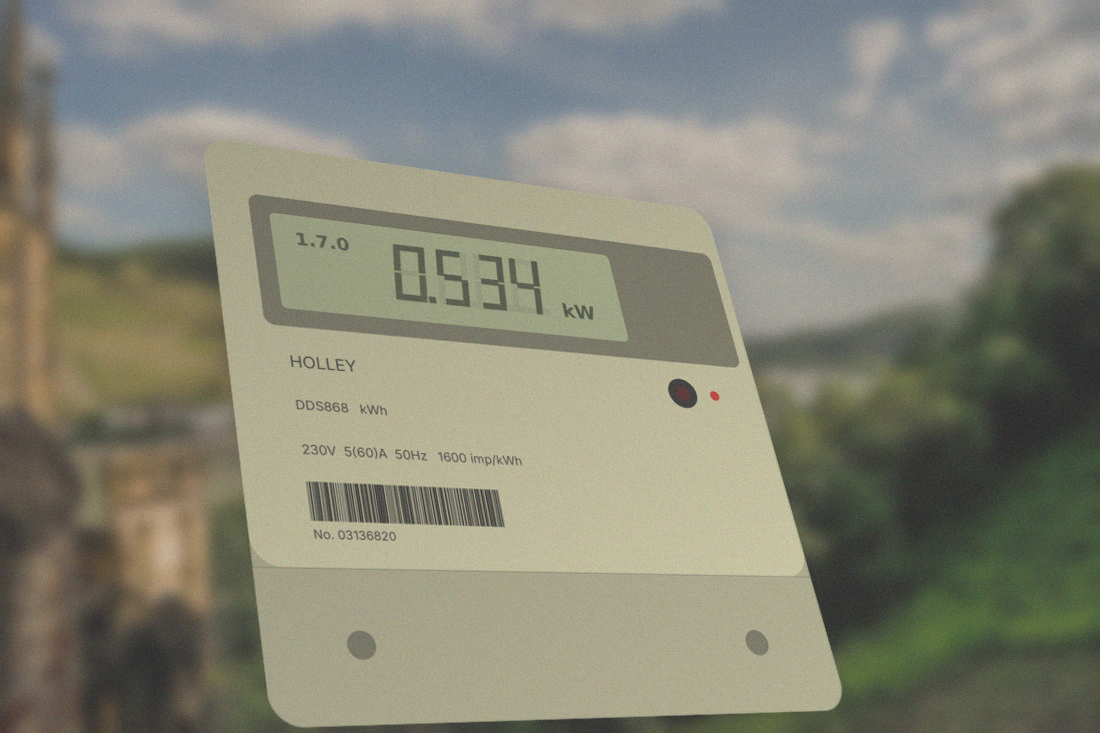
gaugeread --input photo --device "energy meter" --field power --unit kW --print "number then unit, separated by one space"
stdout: 0.534 kW
